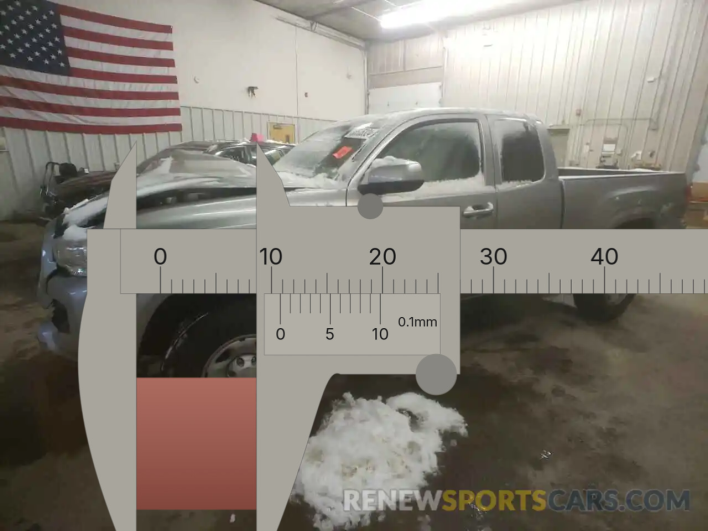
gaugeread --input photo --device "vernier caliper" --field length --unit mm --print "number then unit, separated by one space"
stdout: 10.8 mm
